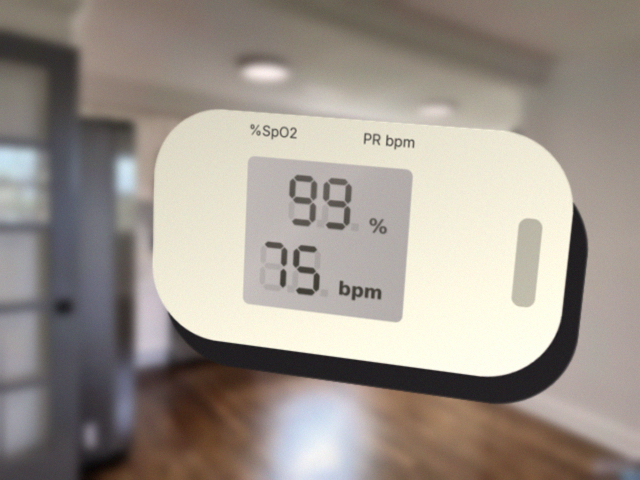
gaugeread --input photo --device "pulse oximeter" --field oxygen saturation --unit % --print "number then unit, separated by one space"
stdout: 99 %
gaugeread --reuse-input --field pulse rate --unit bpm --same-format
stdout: 75 bpm
